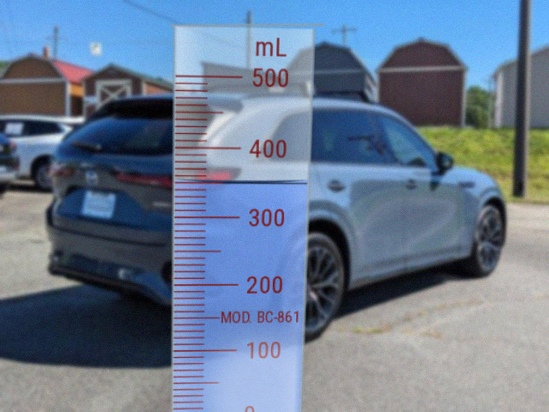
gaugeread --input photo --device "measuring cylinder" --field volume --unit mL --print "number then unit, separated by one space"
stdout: 350 mL
